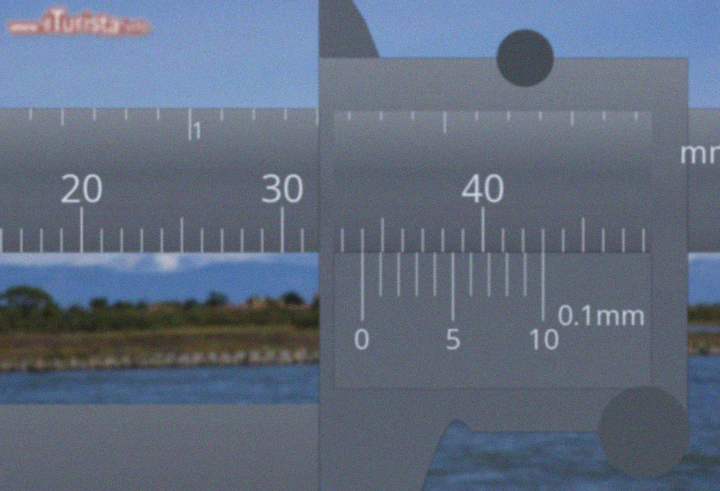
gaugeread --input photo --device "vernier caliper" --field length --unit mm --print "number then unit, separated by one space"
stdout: 34.0 mm
